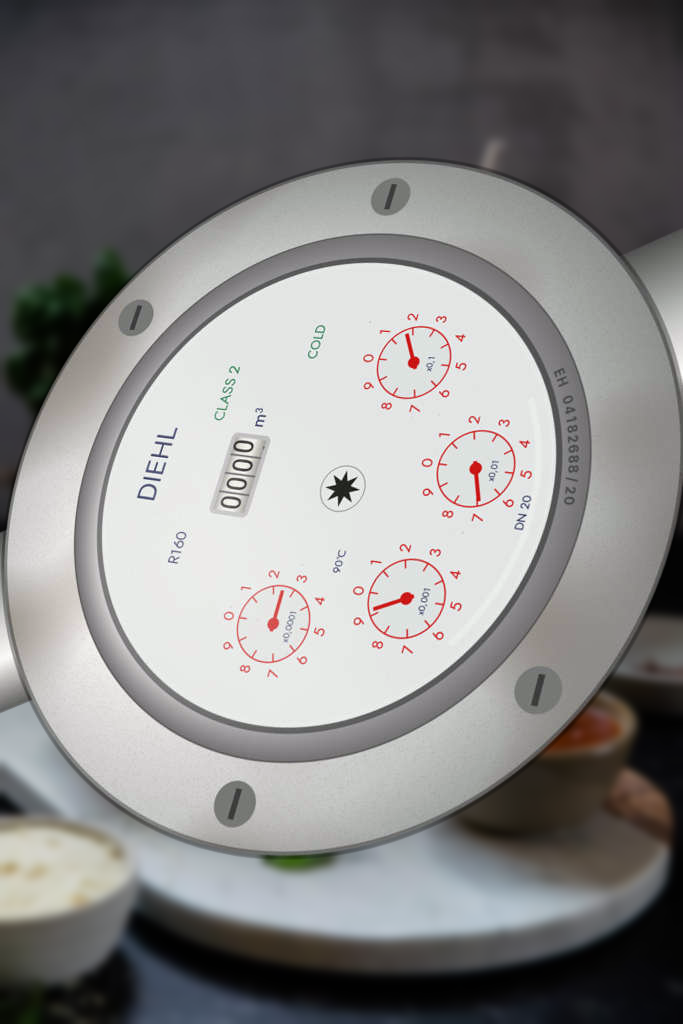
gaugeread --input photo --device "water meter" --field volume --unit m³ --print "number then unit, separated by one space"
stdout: 0.1692 m³
